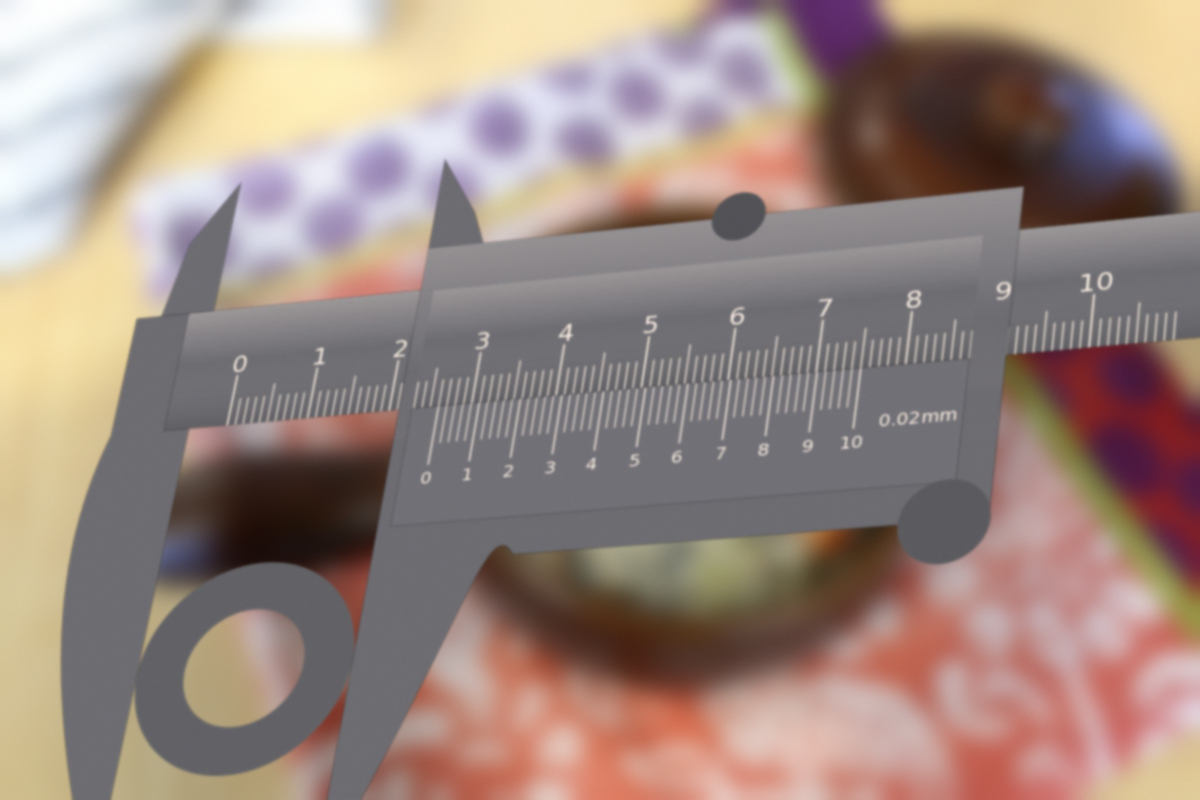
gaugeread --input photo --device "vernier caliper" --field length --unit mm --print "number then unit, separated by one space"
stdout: 26.0 mm
